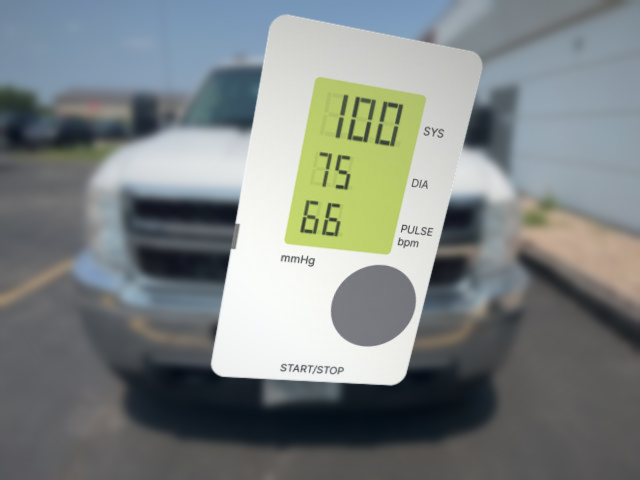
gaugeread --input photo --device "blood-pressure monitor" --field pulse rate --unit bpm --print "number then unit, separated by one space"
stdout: 66 bpm
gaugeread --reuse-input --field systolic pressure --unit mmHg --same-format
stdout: 100 mmHg
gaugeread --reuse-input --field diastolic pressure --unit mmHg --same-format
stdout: 75 mmHg
